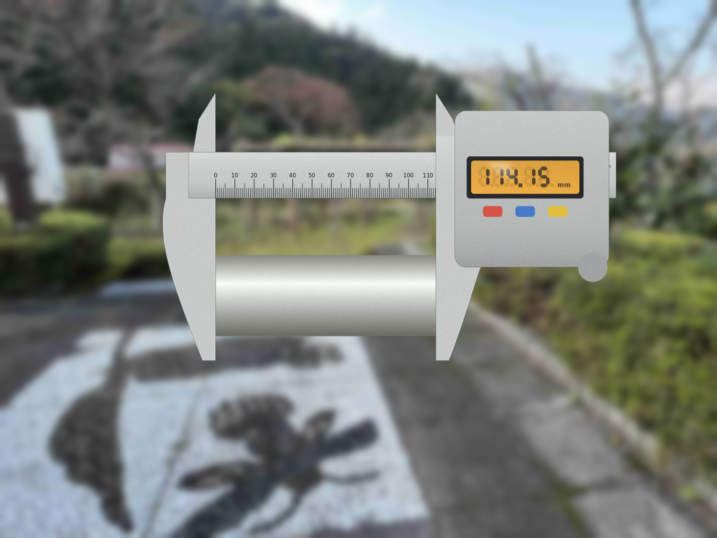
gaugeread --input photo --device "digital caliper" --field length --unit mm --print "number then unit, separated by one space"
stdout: 114.15 mm
